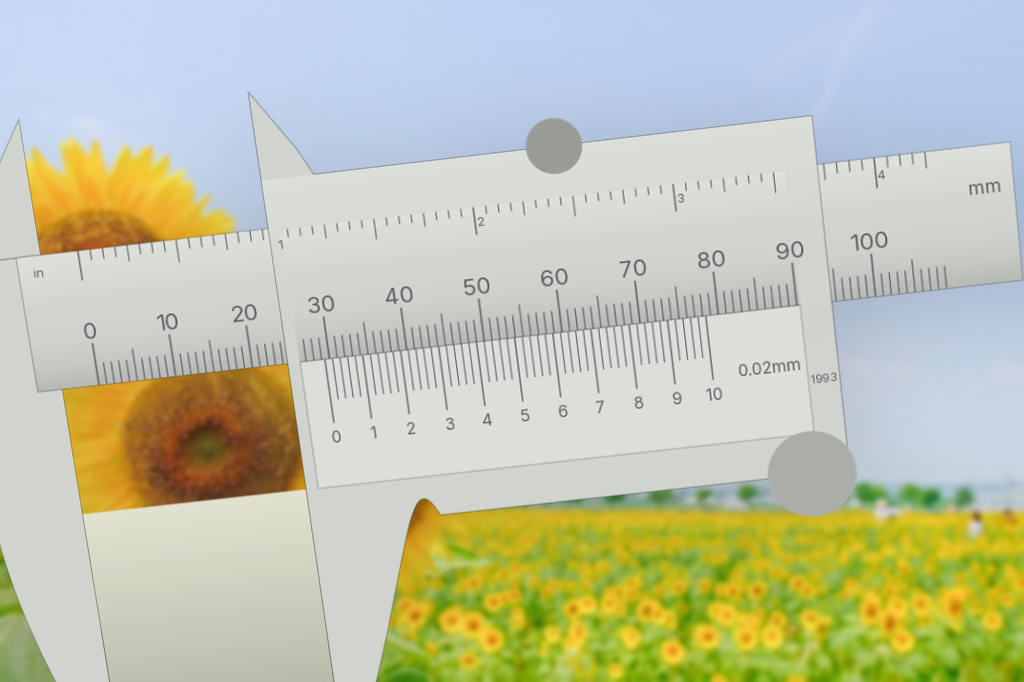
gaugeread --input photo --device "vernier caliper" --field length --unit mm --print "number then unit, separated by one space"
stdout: 29.4 mm
